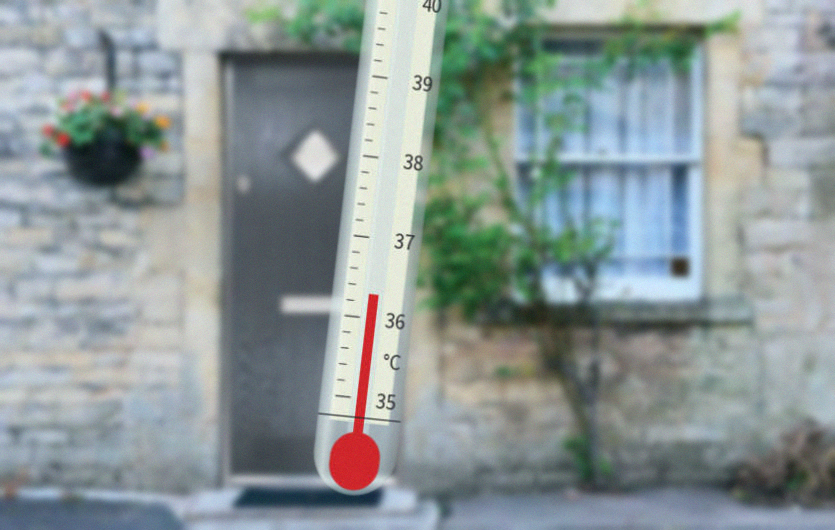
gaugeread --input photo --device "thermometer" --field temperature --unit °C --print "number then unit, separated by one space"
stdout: 36.3 °C
